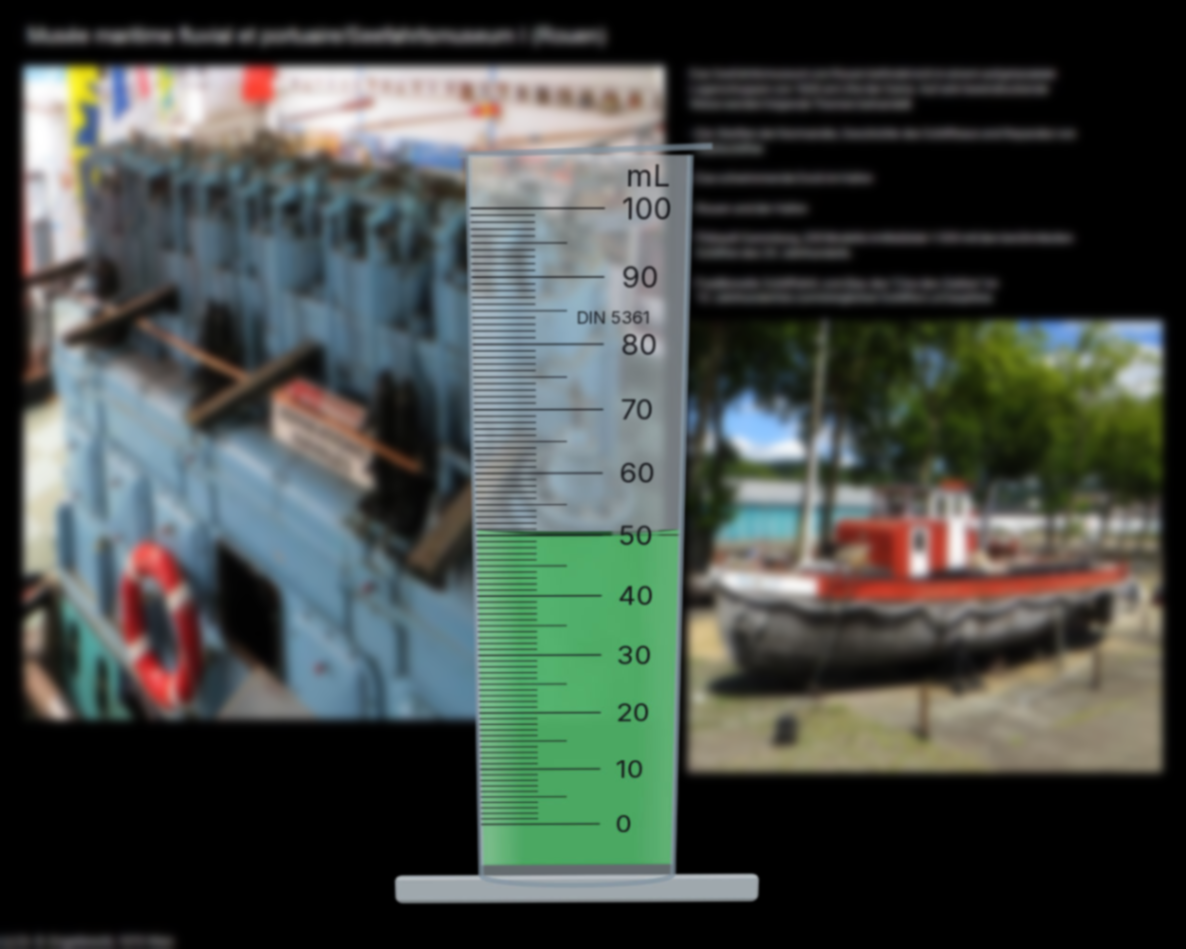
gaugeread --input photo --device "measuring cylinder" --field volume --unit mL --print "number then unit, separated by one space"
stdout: 50 mL
